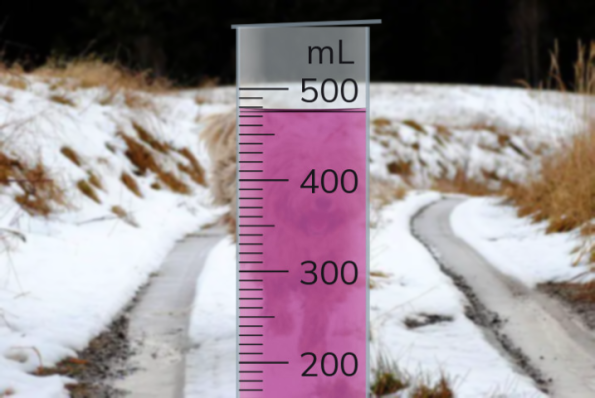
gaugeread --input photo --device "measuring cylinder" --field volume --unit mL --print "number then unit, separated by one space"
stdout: 475 mL
